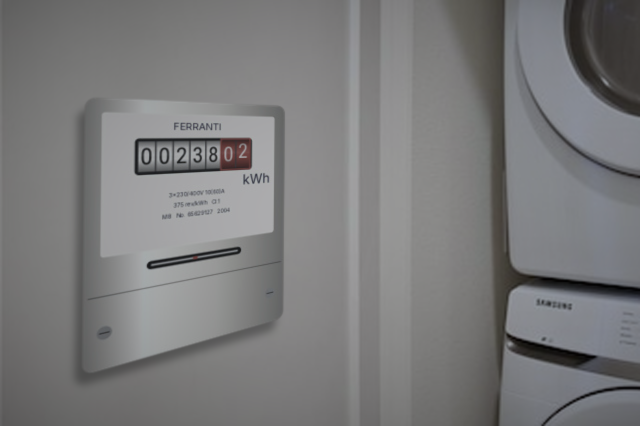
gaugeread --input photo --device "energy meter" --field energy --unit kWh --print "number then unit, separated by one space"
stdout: 238.02 kWh
